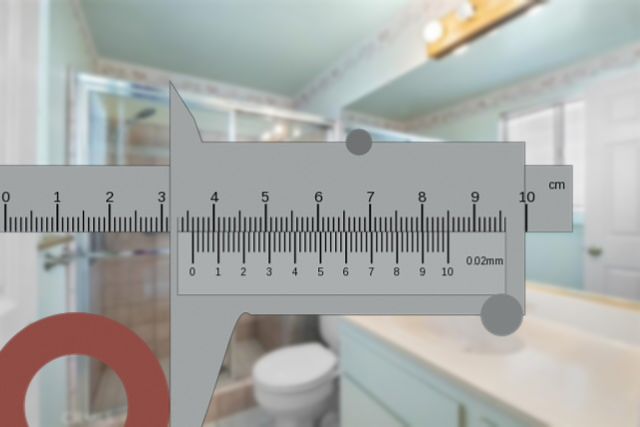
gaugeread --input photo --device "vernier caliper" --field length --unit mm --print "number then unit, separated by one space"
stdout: 36.0 mm
